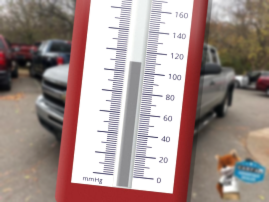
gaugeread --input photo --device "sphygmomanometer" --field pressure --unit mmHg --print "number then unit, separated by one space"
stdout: 110 mmHg
